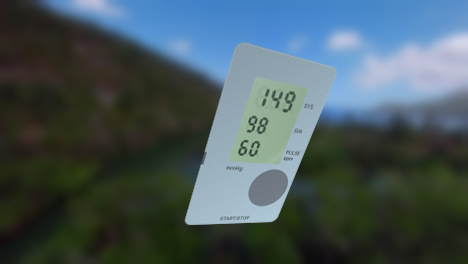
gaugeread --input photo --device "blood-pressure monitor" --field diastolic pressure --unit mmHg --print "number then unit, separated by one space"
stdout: 98 mmHg
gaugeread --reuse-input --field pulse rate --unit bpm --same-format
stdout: 60 bpm
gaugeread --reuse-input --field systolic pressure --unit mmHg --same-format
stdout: 149 mmHg
